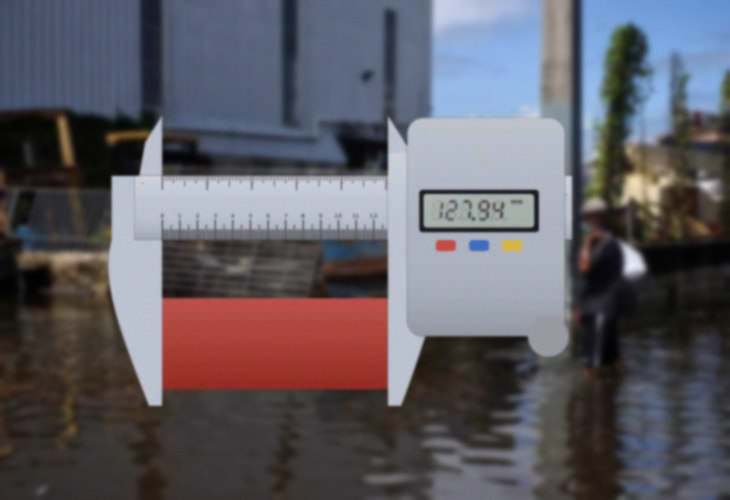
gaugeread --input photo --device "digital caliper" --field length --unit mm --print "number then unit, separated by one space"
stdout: 127.94 mm
